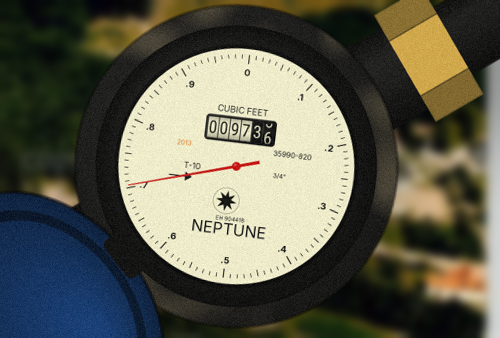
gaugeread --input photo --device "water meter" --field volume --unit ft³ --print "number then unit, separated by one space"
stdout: 9735.70 ft³
